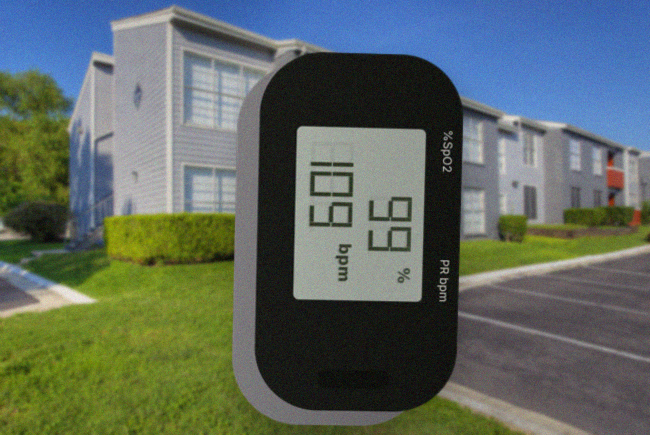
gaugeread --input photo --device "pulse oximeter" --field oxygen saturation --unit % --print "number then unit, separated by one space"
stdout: 99 %
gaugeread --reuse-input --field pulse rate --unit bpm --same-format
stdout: 109 bpm
